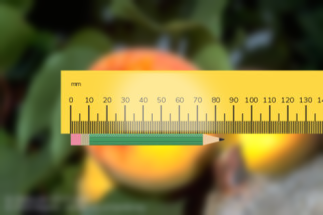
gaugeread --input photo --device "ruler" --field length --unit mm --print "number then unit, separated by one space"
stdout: 85 mm
